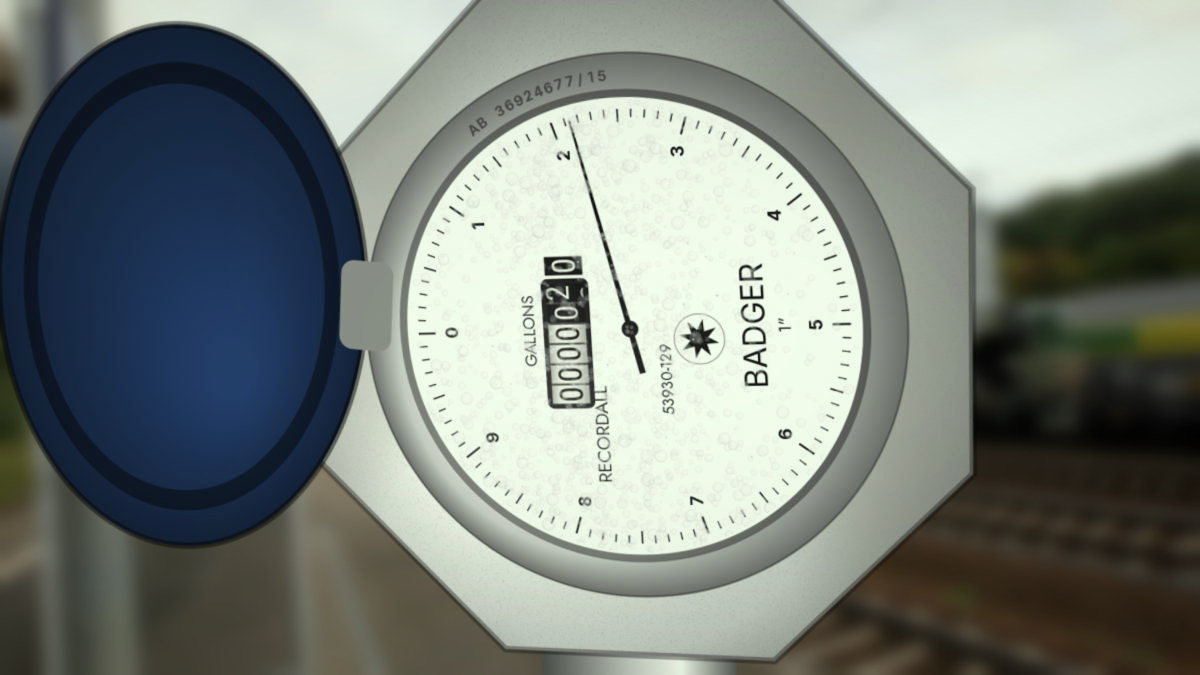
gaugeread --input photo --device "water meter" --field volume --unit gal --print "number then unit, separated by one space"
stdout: 22.1 gal
